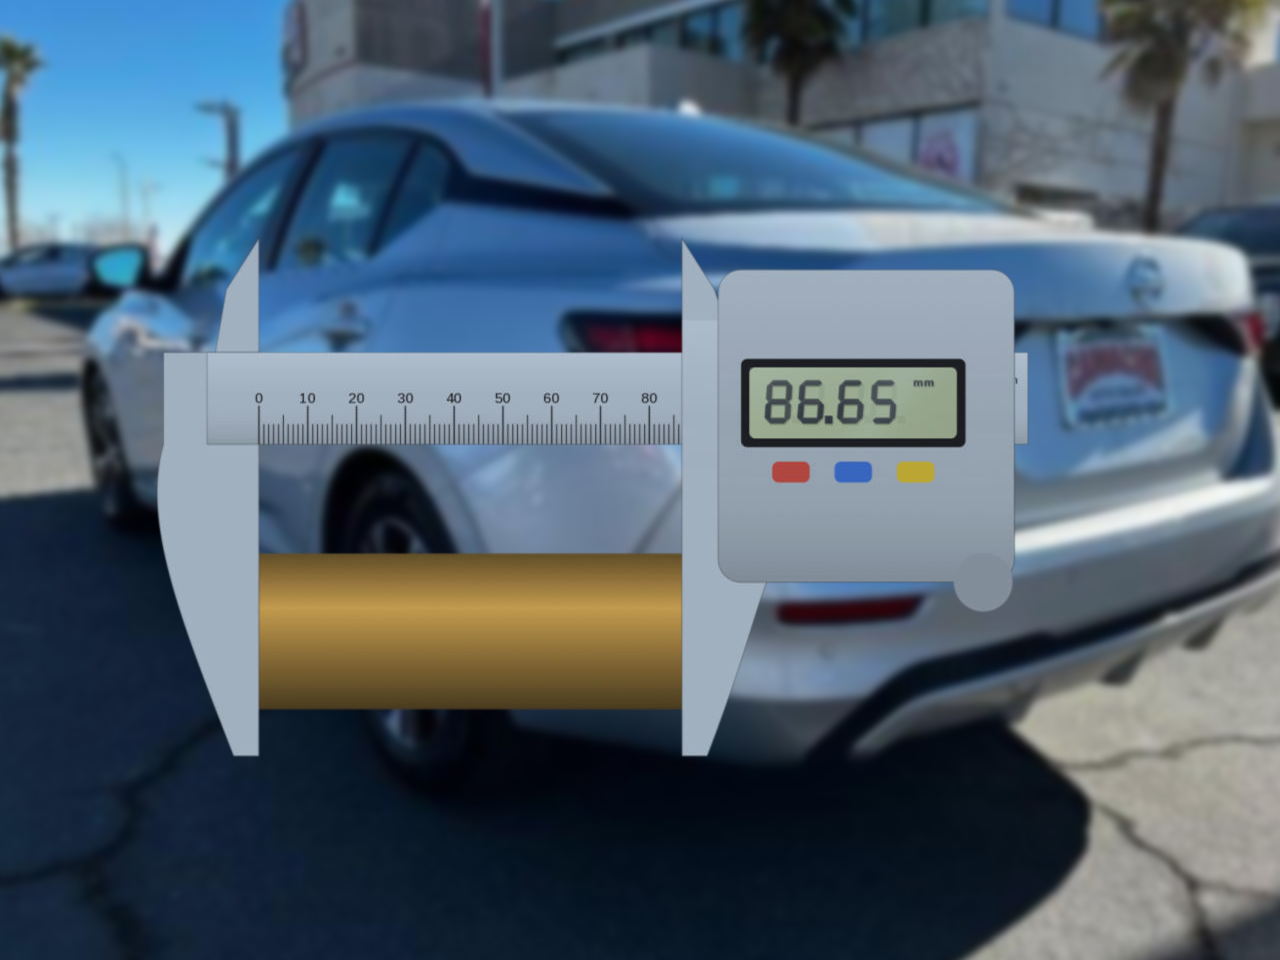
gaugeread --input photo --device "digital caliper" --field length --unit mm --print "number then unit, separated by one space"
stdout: 86.65 mm
